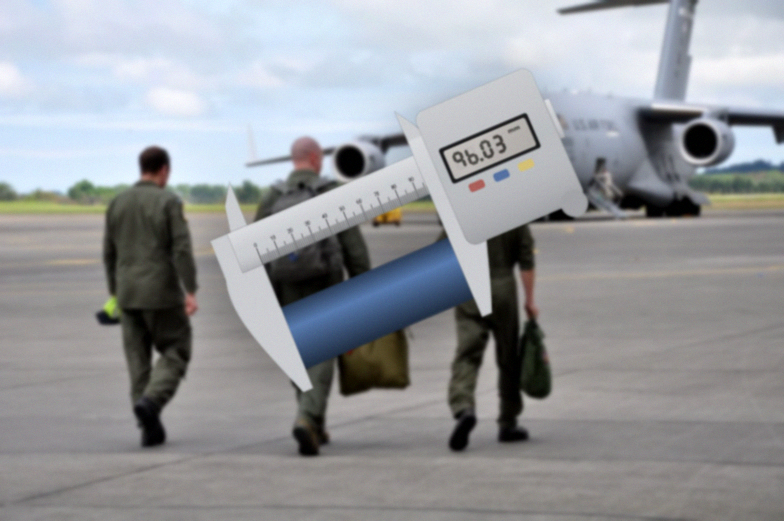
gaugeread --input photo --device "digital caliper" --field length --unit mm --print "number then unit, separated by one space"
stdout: 96.03 mm
